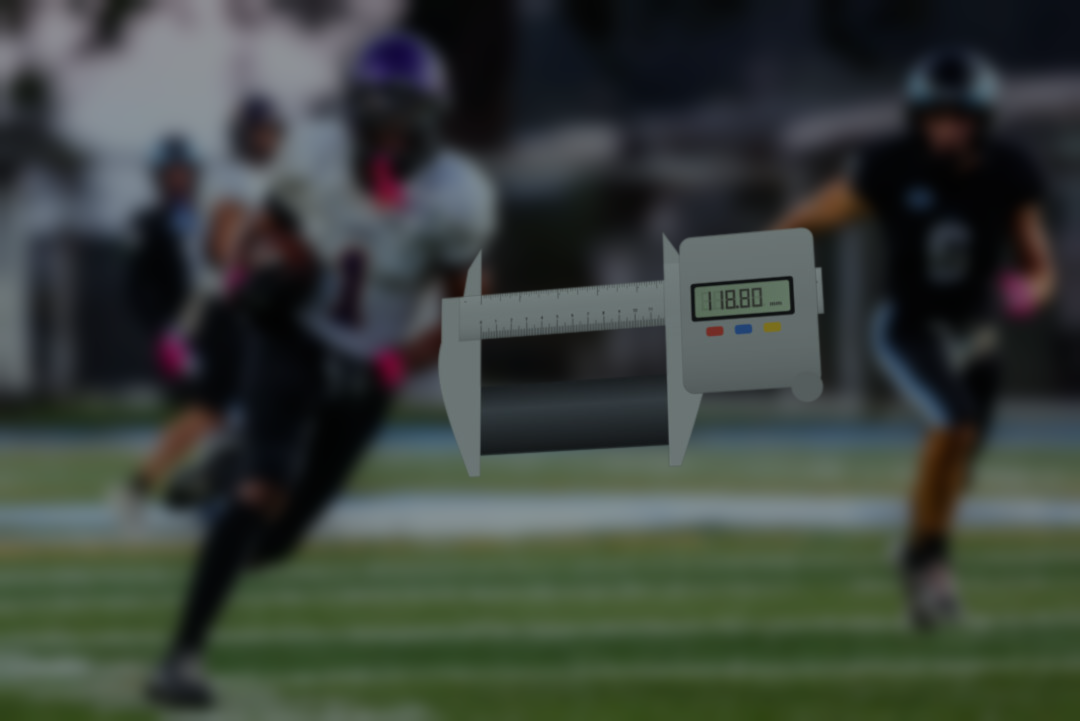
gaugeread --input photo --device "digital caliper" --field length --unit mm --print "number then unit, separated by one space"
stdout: 118.80 mm
